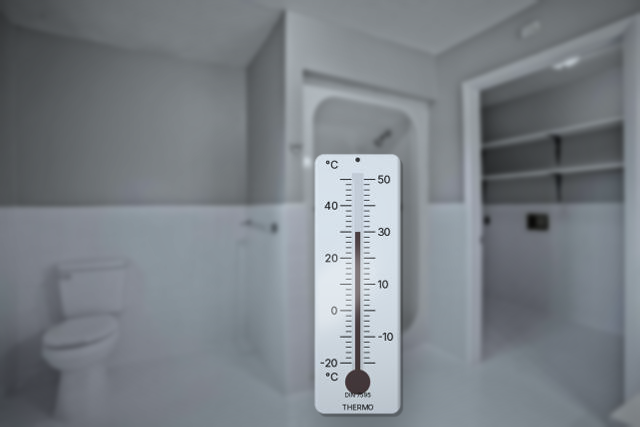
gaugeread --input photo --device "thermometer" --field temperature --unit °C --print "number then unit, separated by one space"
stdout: 30 °C
